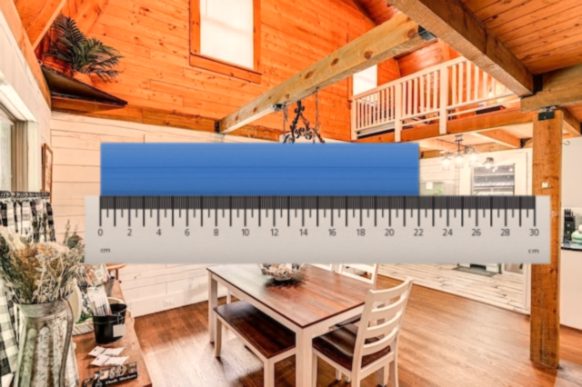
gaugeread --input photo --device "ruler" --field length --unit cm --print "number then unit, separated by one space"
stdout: 22 cm
